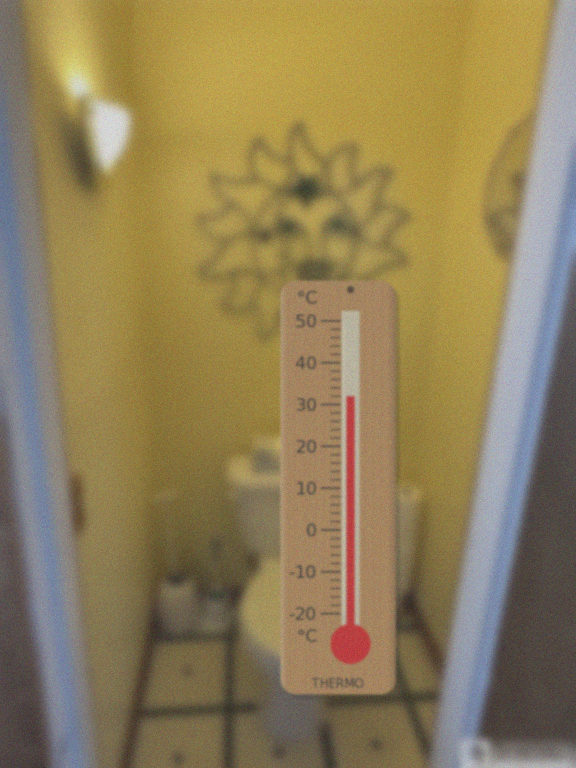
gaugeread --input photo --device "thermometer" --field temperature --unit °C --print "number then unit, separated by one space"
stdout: 32 °C
